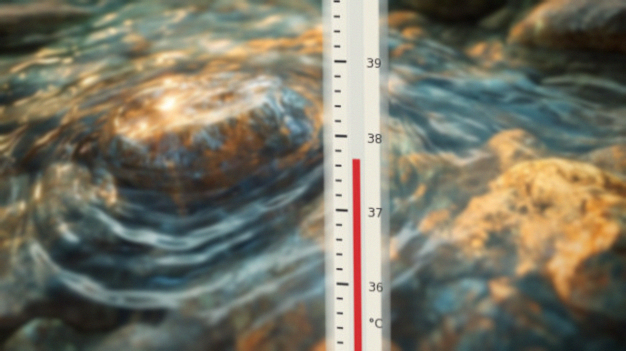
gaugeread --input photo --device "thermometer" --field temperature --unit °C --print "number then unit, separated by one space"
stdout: 37.7 °C
